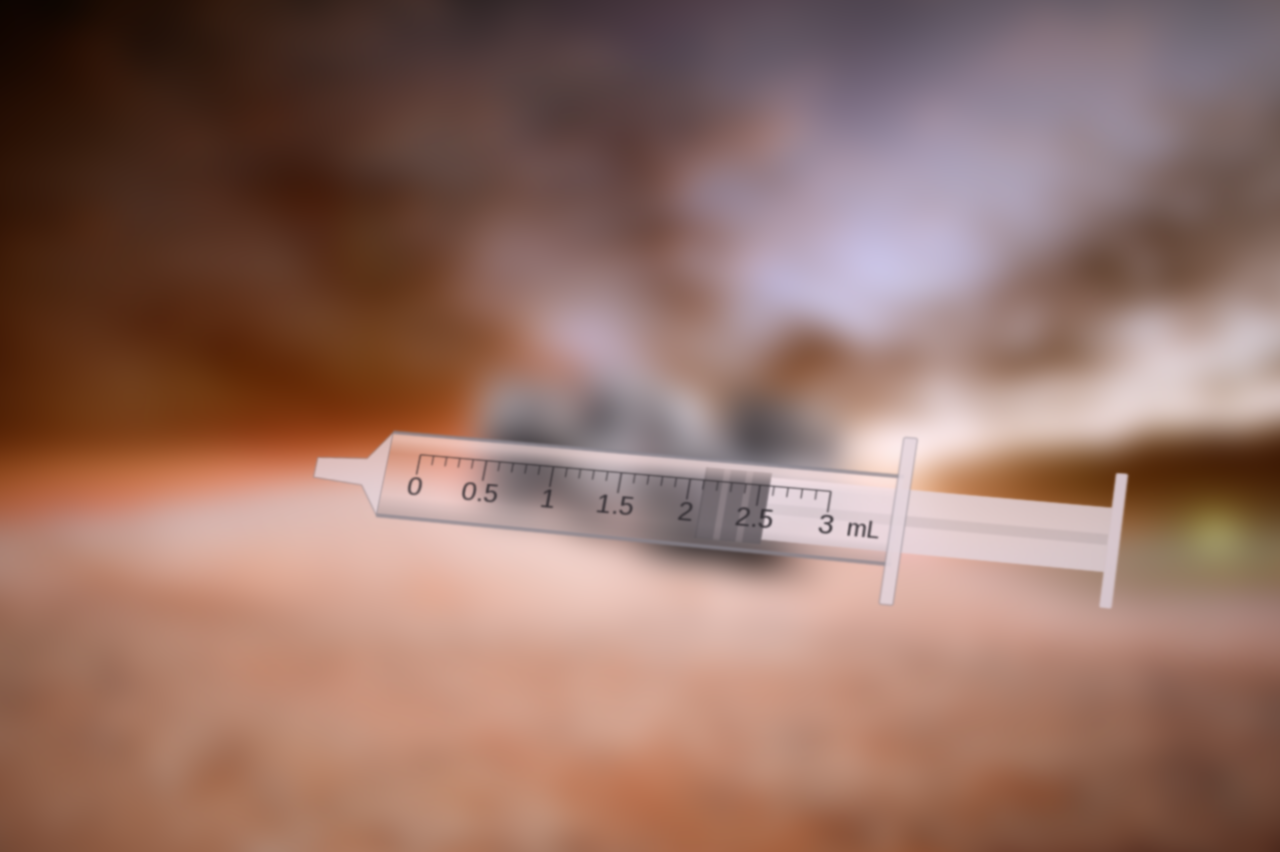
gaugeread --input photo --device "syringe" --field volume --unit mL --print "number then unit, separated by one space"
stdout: 2.1 mL
